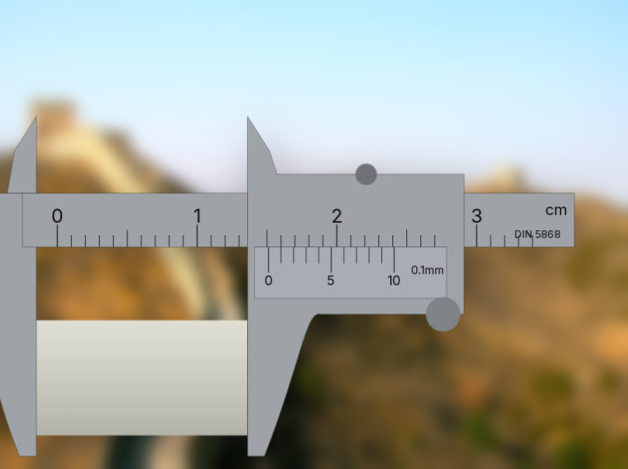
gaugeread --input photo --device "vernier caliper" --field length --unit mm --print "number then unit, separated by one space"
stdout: 15.1 mm
